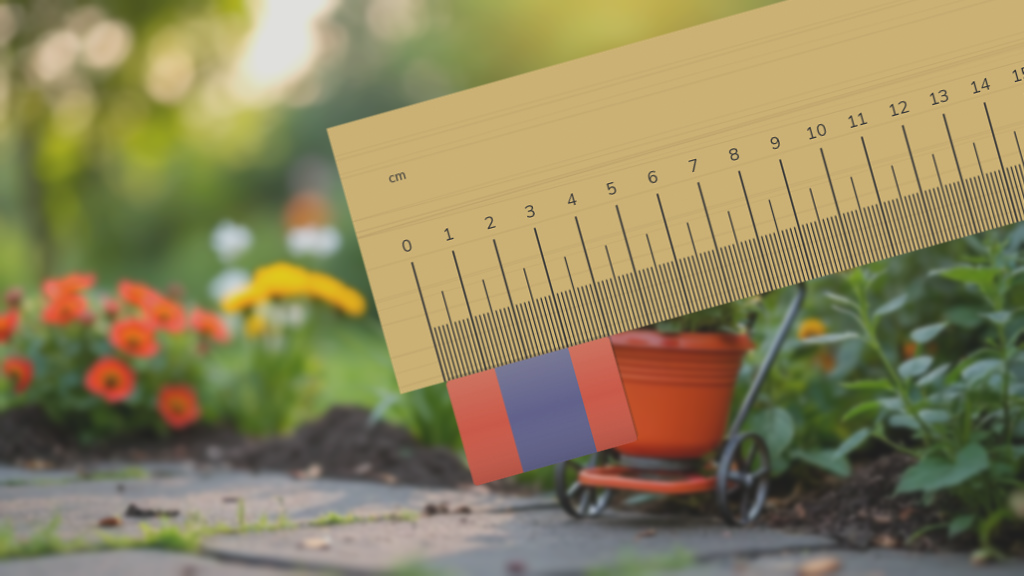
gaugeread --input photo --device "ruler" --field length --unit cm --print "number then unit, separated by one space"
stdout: 4 cm
